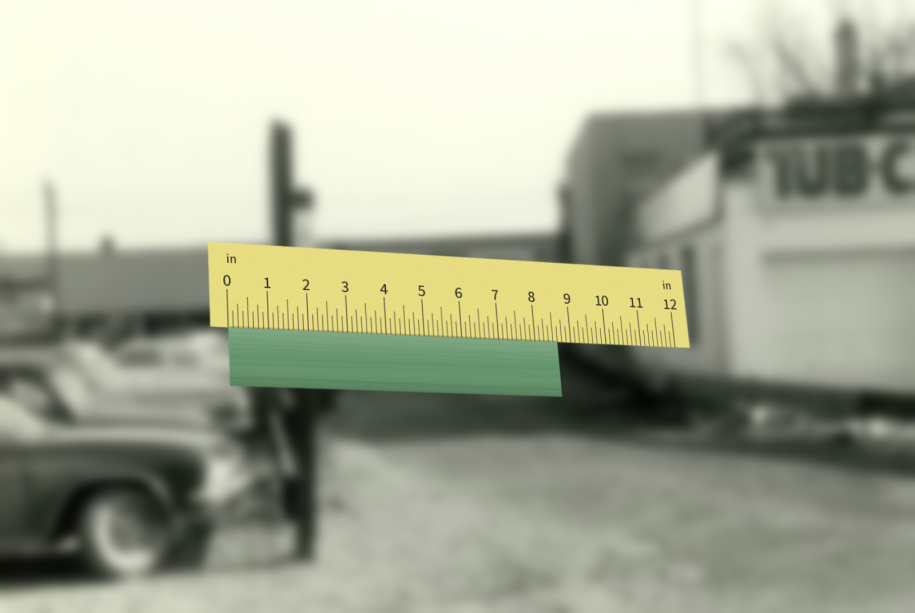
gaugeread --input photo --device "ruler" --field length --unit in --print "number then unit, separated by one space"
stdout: 8.625 in
